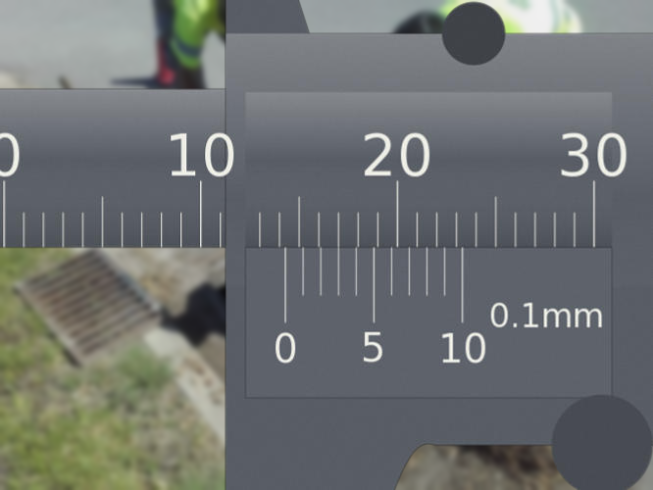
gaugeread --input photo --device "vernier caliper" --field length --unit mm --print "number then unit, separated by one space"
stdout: 14.3 mm
